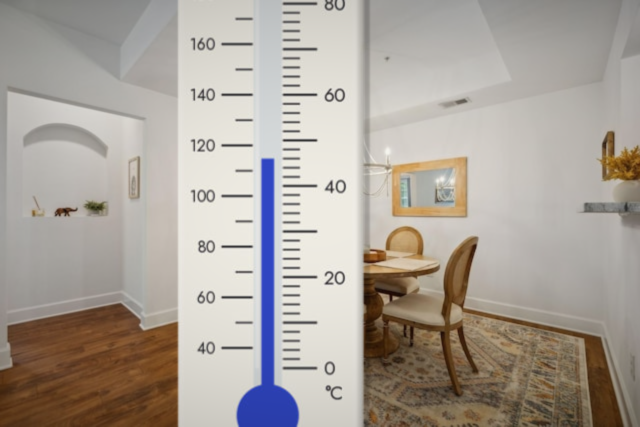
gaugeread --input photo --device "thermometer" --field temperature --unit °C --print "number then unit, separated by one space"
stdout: 46 °C
